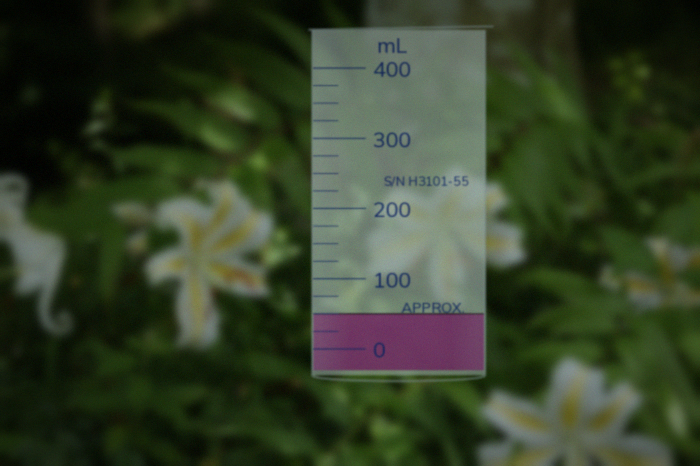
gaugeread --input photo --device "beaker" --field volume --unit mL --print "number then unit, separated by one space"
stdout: 50 mL
